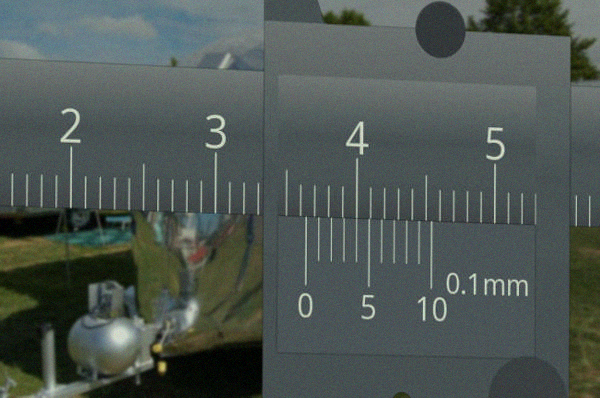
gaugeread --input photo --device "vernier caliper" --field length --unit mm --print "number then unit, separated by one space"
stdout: 36.4 mm
